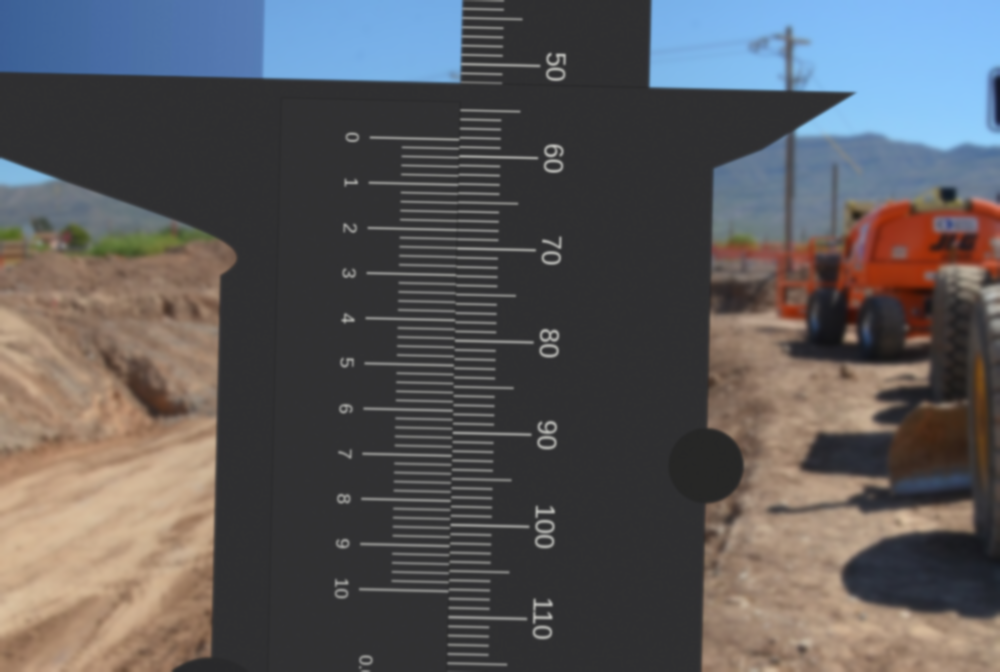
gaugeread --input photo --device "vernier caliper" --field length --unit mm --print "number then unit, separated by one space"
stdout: 58.2 mm
